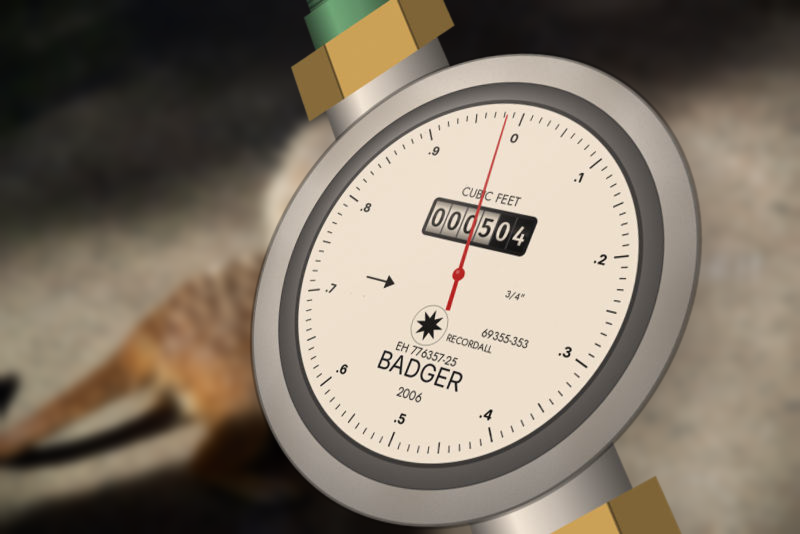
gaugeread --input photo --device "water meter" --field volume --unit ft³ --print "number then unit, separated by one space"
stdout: 503.98 ft³
